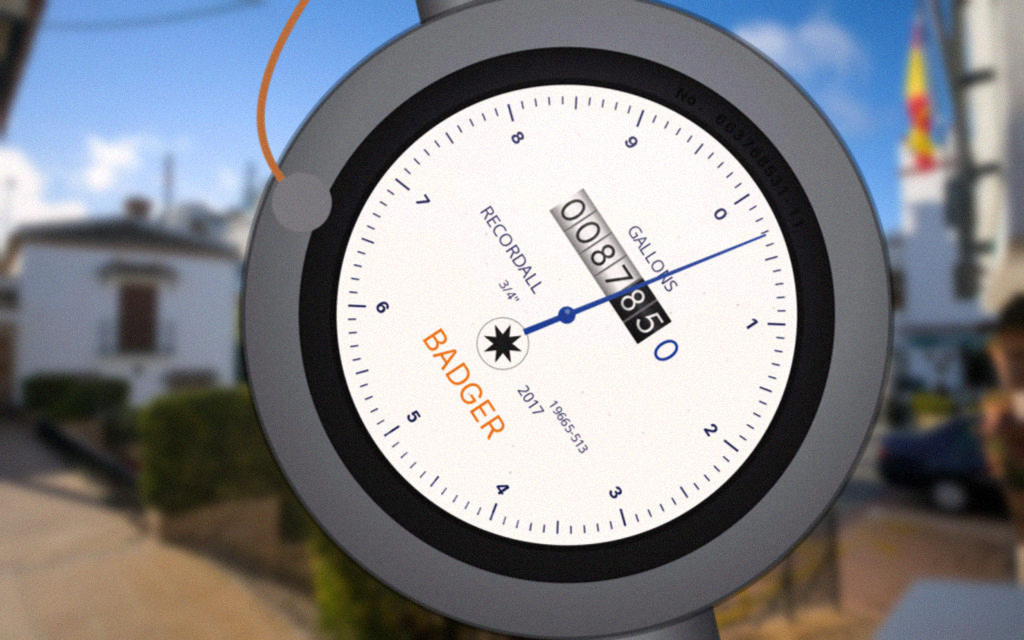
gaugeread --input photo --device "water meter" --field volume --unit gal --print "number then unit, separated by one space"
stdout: 87850.3 gal
